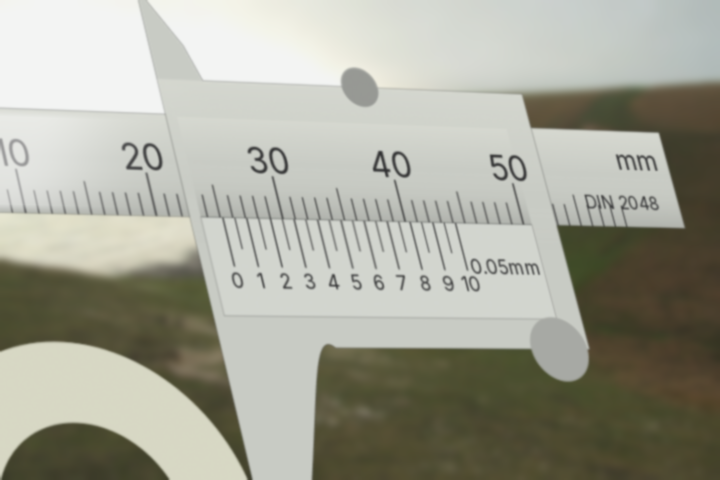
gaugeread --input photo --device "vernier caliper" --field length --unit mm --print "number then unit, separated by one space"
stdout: 25.2 mm
